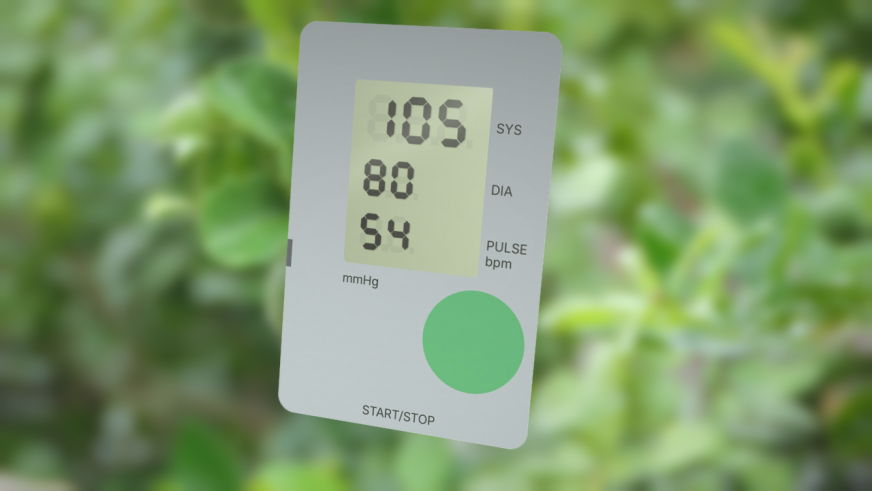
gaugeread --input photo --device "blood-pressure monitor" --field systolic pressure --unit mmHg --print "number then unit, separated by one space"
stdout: 105 mmHg
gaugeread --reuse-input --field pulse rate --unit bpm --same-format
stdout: 54 bpm
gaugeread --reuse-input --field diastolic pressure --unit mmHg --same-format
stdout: 80 mmHg
